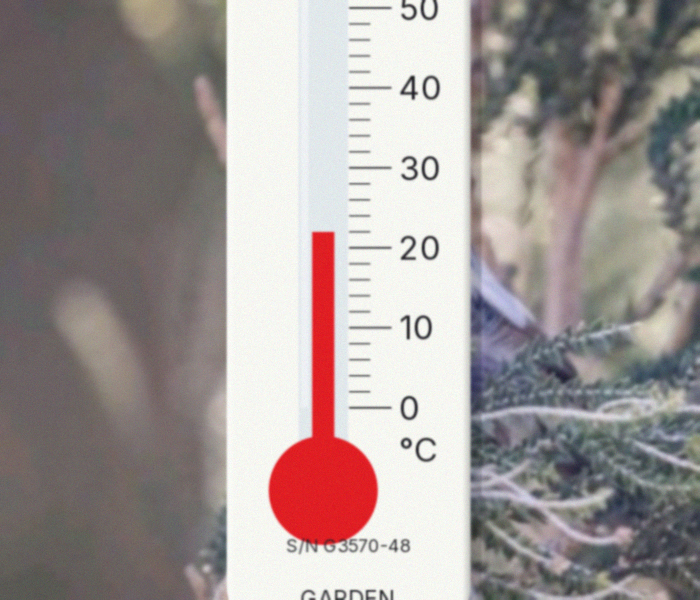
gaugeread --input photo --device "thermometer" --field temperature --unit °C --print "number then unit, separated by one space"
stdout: 22 °C
